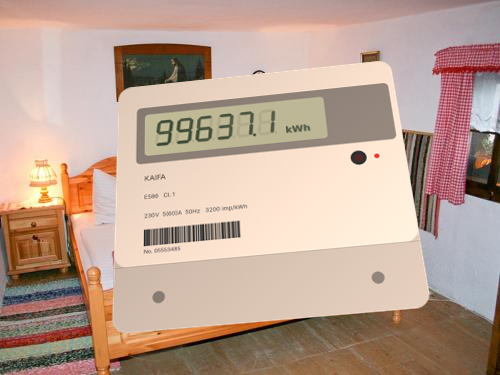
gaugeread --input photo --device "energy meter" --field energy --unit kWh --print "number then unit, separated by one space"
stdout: 99637.1 kWh
